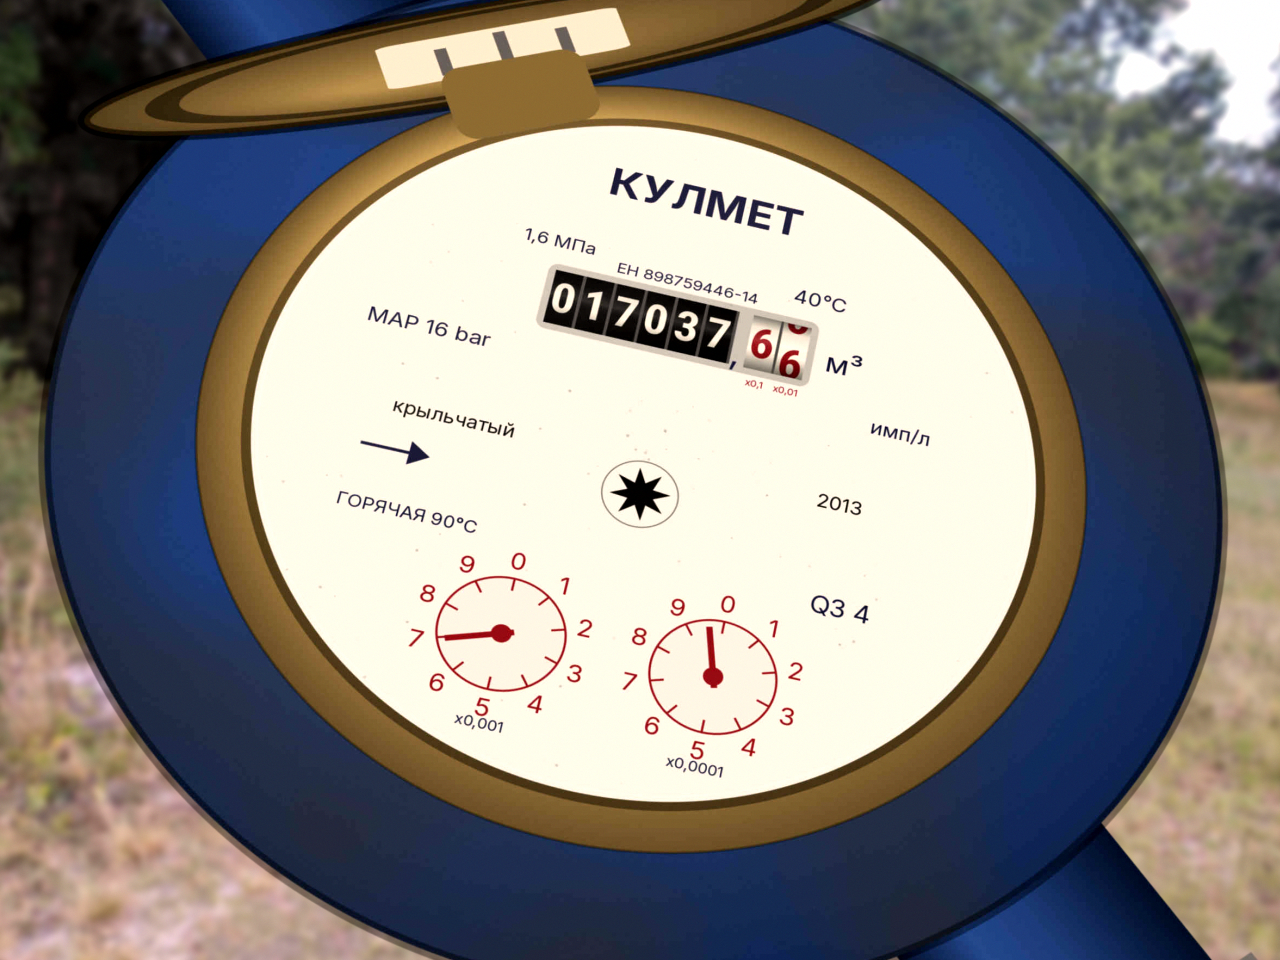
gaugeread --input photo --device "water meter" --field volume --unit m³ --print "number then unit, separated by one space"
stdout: 17037.6569 m³
